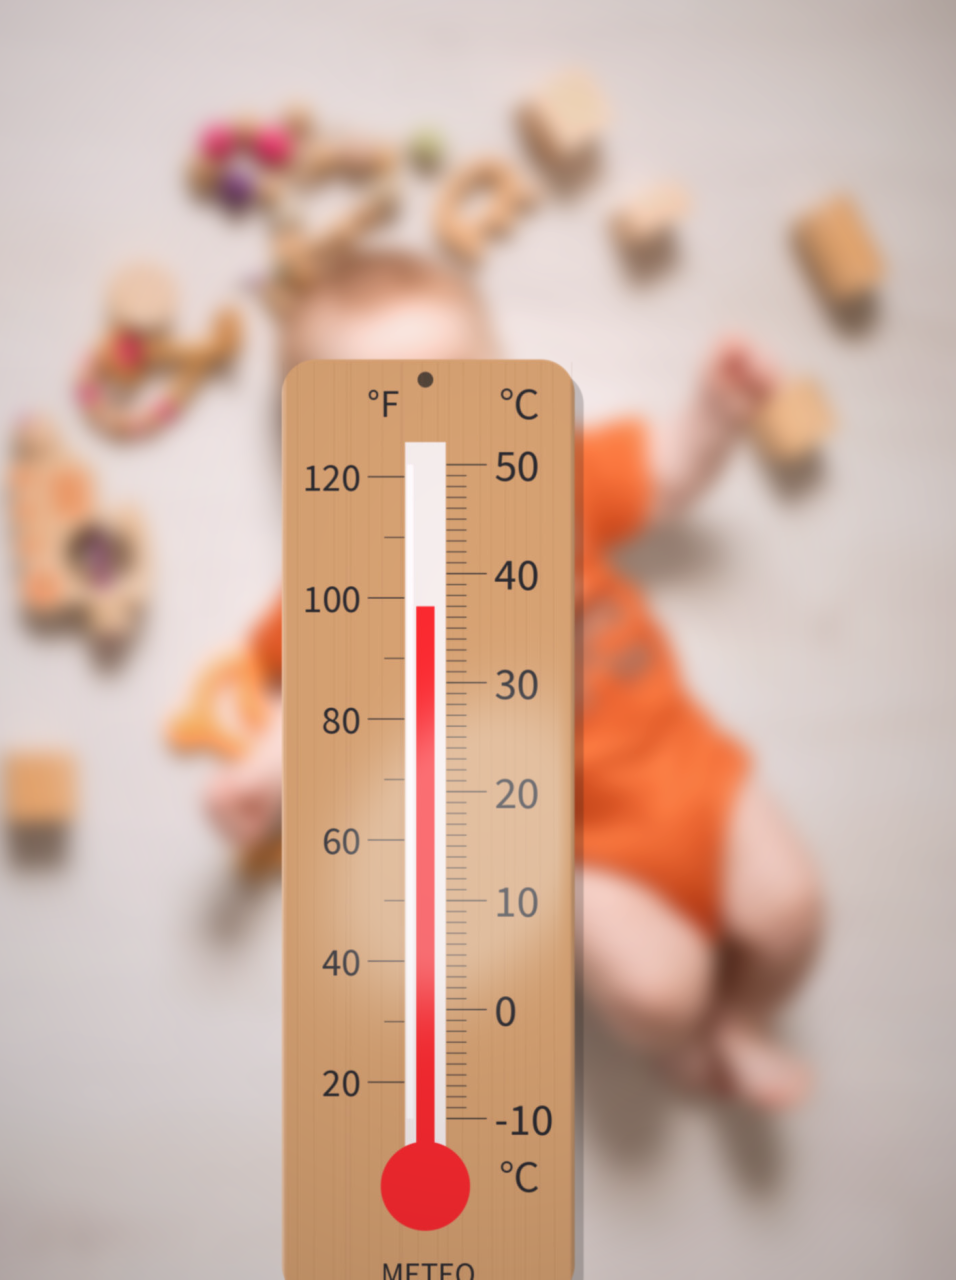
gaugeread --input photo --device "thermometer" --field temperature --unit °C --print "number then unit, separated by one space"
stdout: 37 °C
